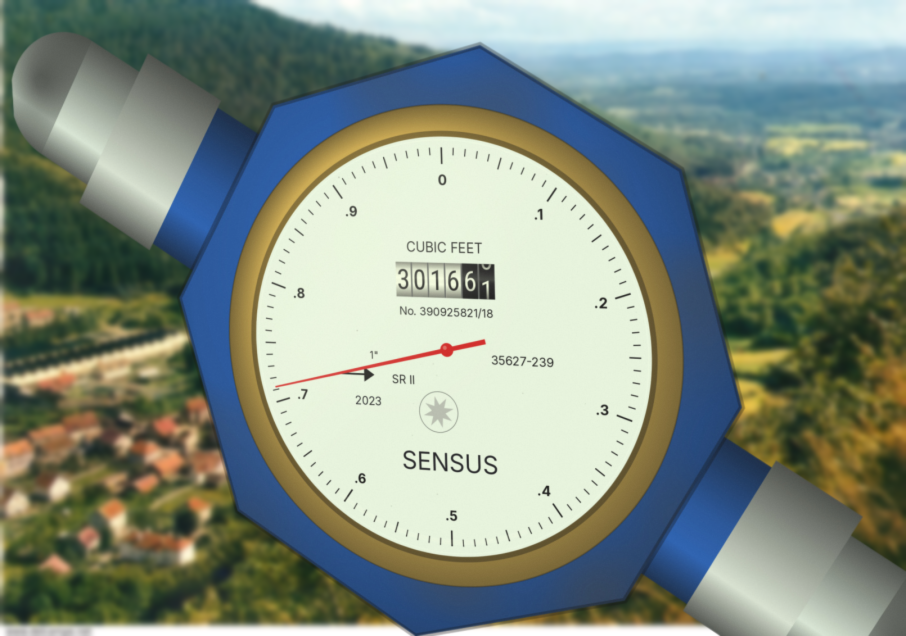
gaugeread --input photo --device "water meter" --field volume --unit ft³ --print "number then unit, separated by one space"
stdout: 301660.71 ft³
